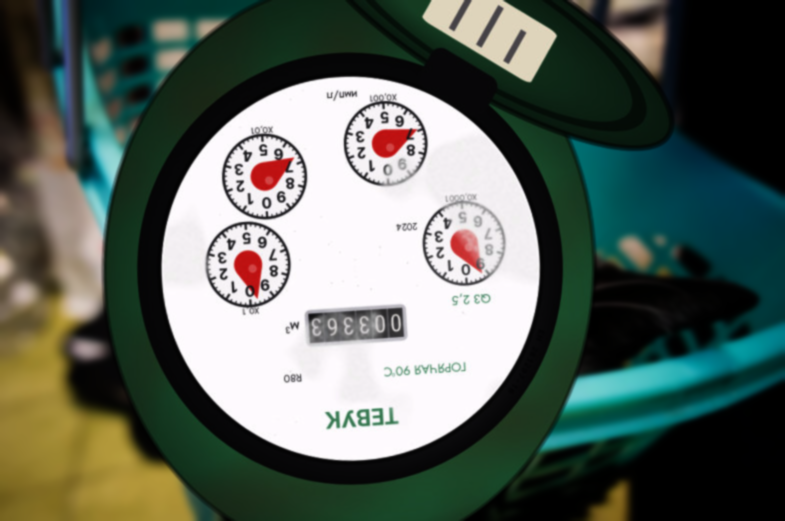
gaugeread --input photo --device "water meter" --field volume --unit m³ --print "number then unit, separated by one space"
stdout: 3362.9669 m³
